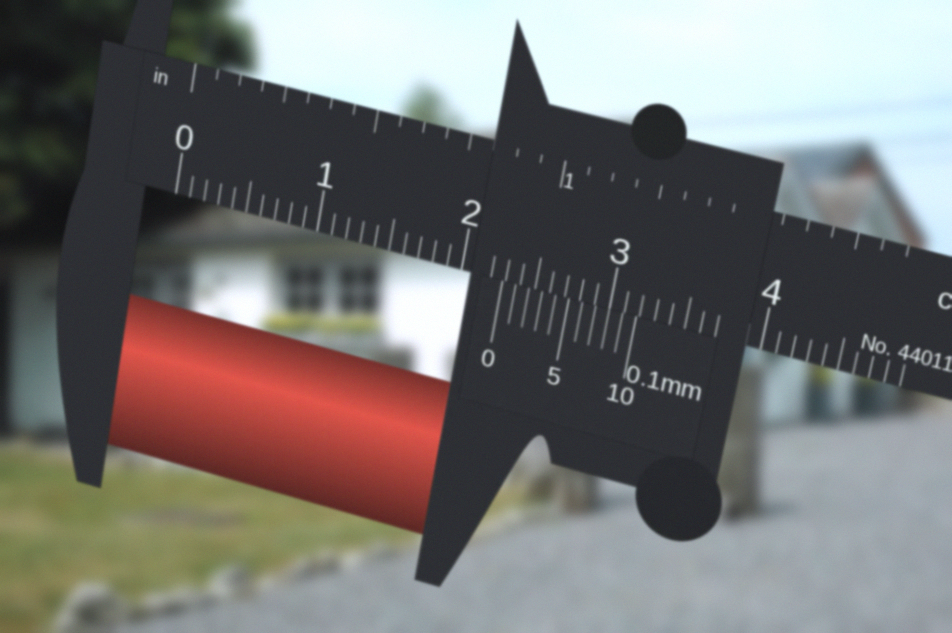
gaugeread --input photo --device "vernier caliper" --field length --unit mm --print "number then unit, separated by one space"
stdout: 22.8 mm
